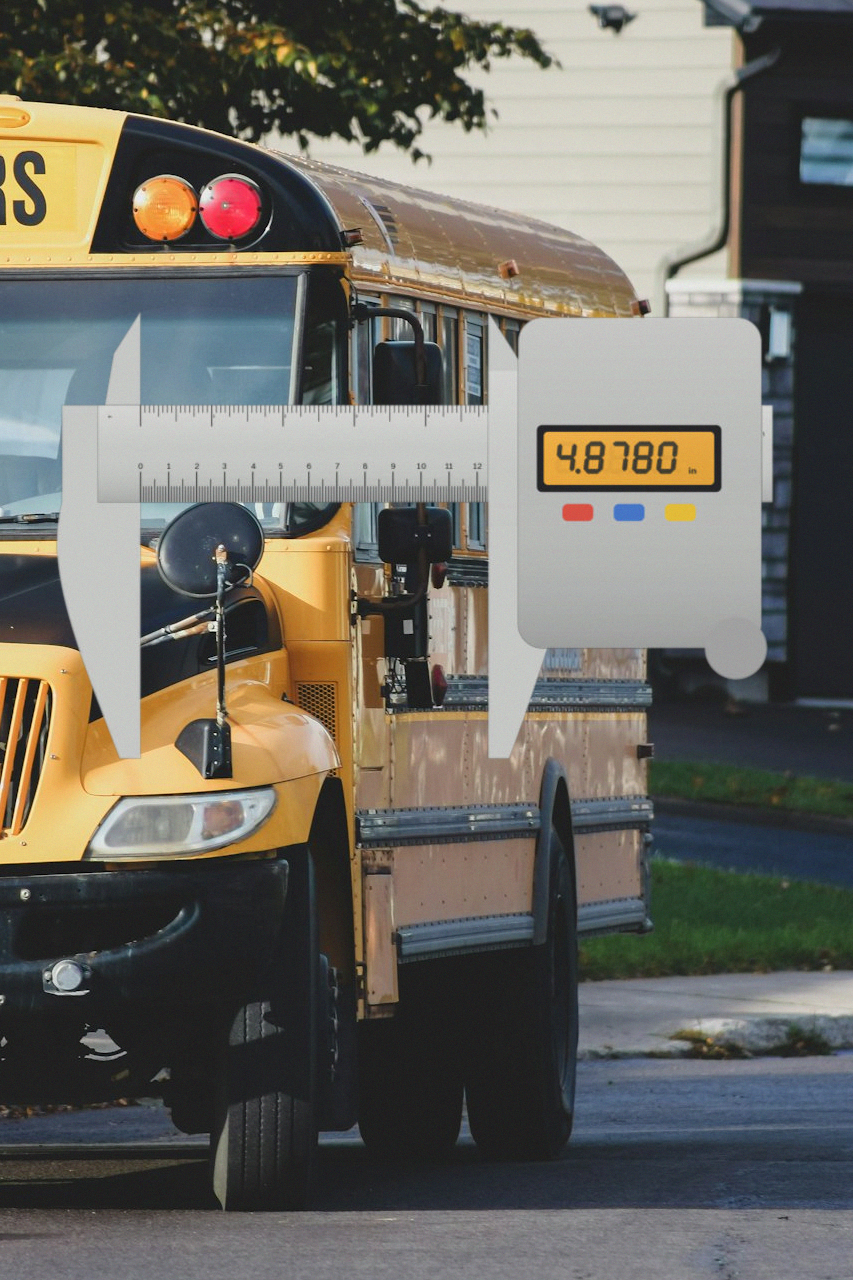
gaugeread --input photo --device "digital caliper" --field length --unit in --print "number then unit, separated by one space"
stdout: 4.8780 in
